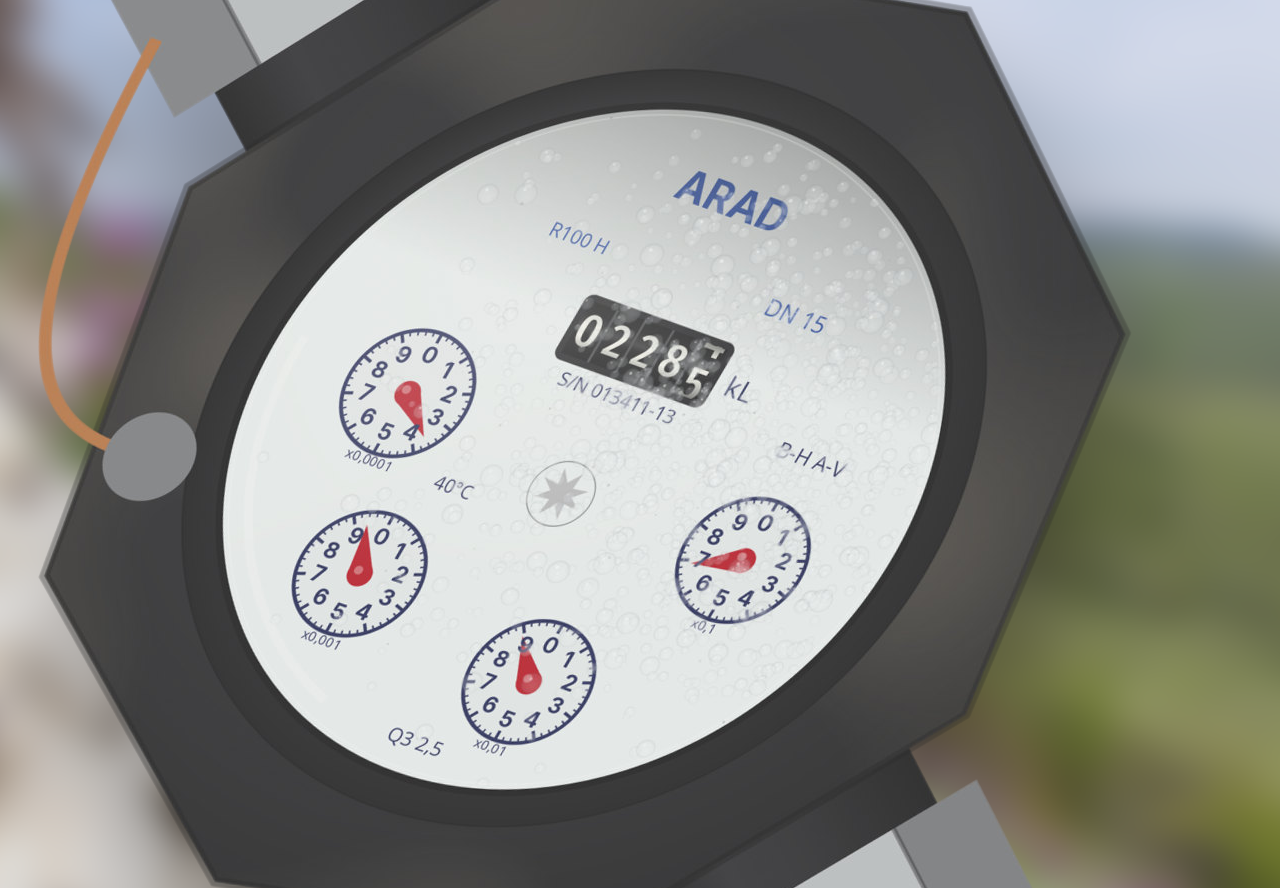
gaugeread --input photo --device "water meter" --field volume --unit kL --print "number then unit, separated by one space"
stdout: 2284.6893 kL
